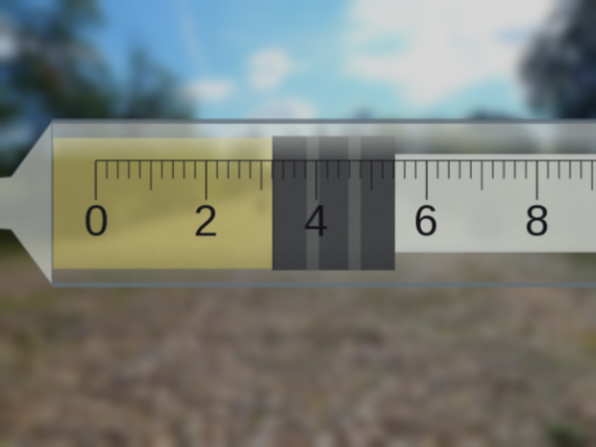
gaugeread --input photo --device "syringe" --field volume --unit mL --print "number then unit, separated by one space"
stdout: 3.2 mL
